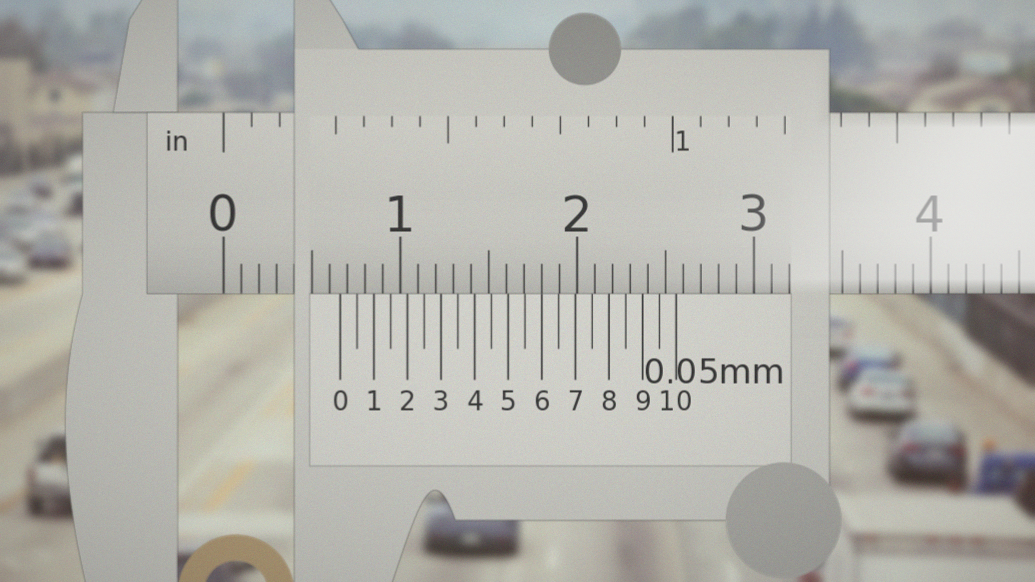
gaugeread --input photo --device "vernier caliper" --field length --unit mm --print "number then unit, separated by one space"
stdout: 6.6 mm
